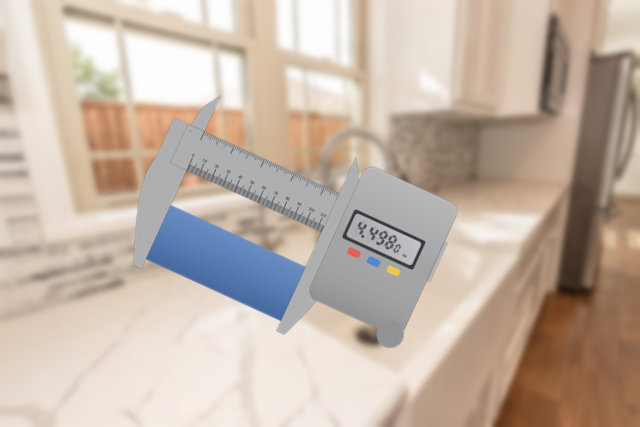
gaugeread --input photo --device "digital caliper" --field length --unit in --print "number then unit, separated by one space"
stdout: 4.4980 in
